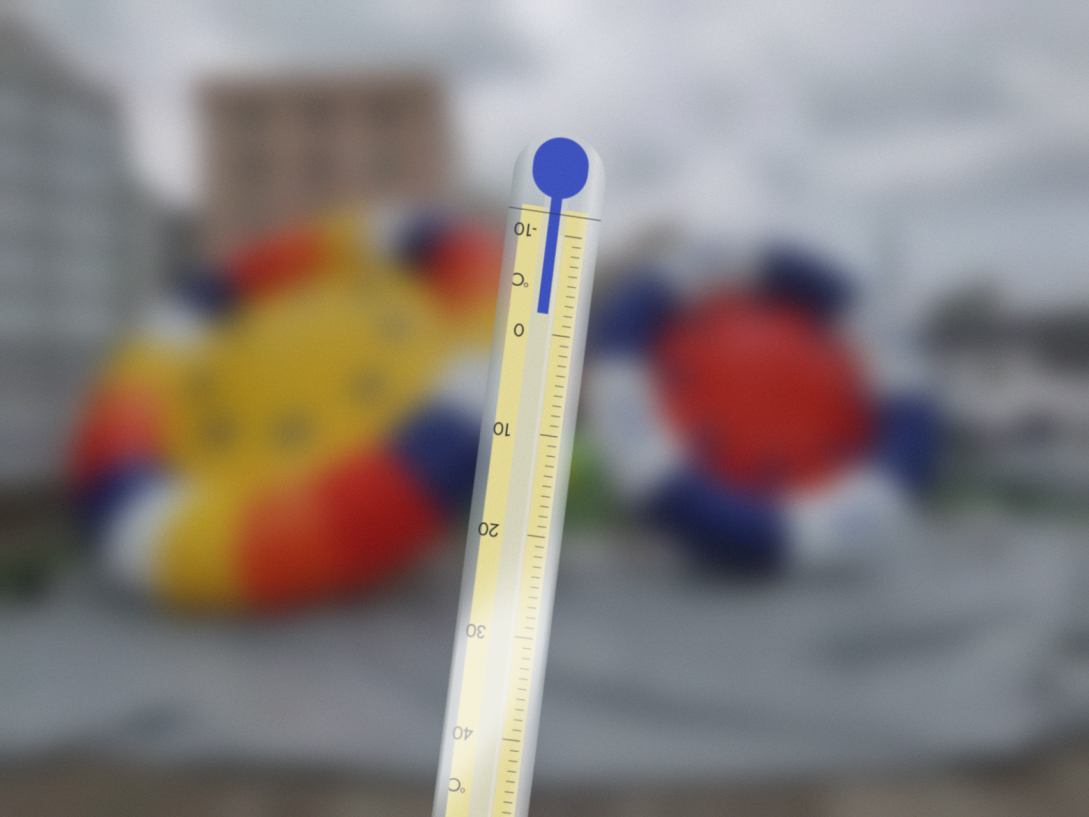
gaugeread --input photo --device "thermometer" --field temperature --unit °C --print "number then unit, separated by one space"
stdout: -2 °C
